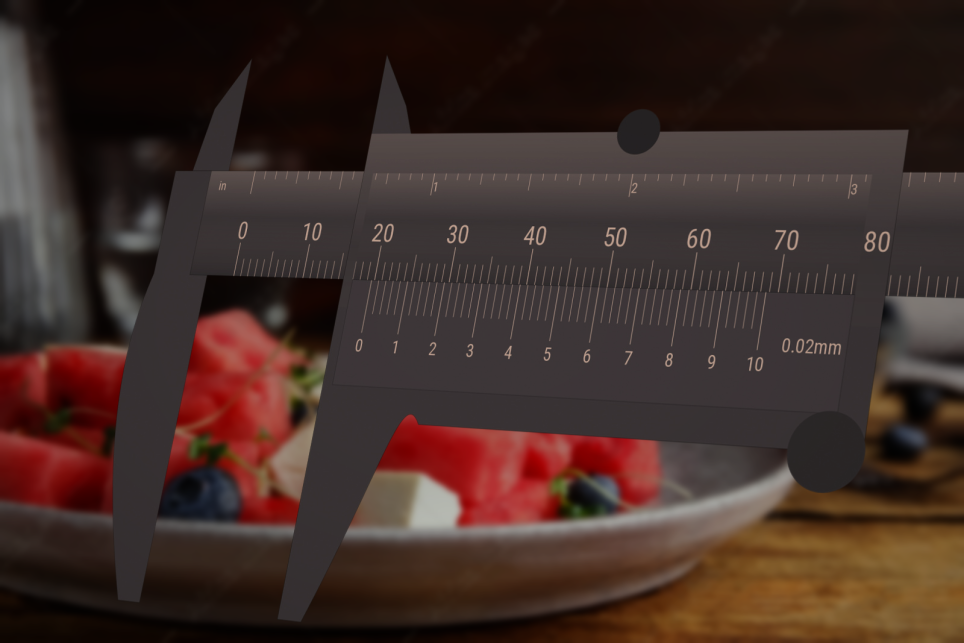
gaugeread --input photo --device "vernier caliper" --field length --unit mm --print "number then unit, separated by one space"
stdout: 19.6 mm
